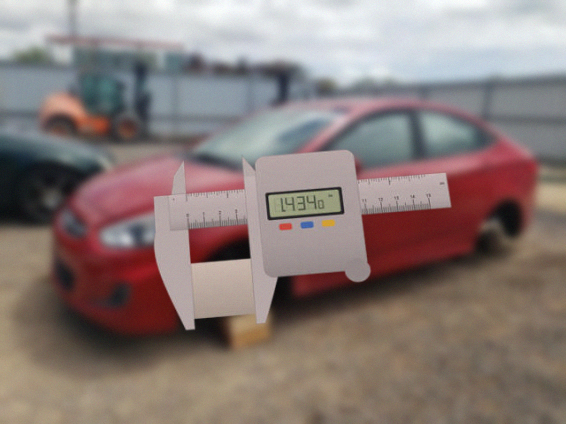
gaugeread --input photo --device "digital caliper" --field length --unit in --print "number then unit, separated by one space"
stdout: 1.4340 in
